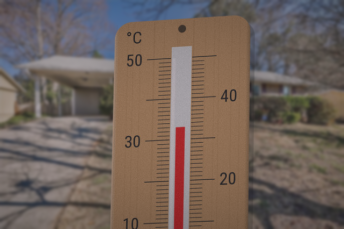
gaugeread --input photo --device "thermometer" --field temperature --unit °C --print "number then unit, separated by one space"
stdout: 33 °C
